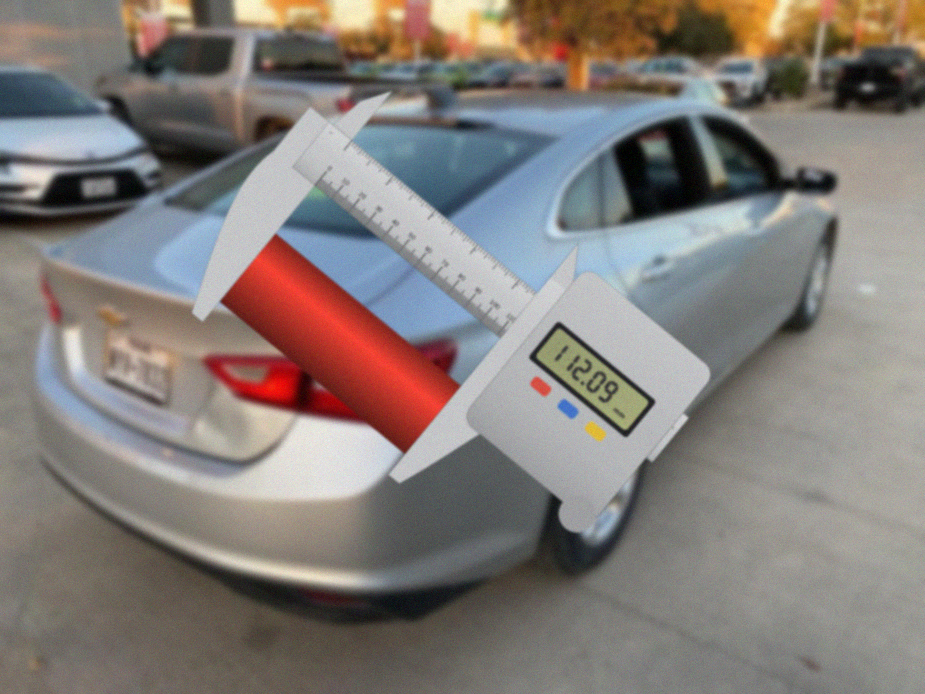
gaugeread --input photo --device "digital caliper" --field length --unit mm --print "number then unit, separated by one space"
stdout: 112.09 mm
